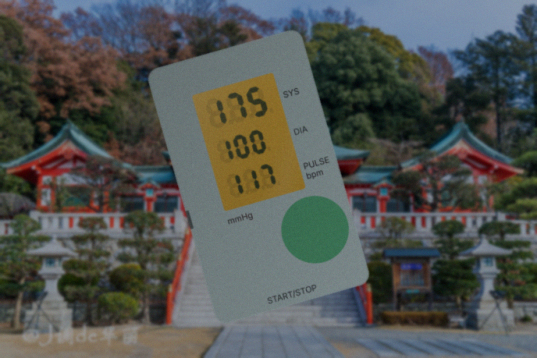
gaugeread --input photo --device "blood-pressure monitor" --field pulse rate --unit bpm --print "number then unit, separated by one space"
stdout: 117 bpm
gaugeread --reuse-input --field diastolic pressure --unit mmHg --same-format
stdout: 100 mmHg
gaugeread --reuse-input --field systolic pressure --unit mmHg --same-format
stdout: 175 mmHg
